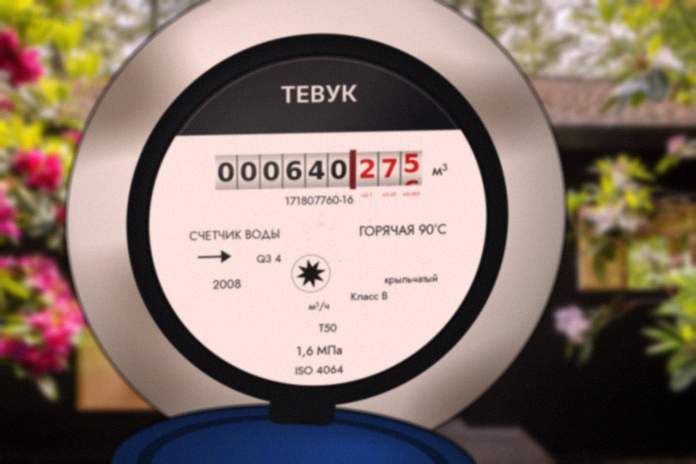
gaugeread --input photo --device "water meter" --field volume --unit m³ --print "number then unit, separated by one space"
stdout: 640.275 m³
